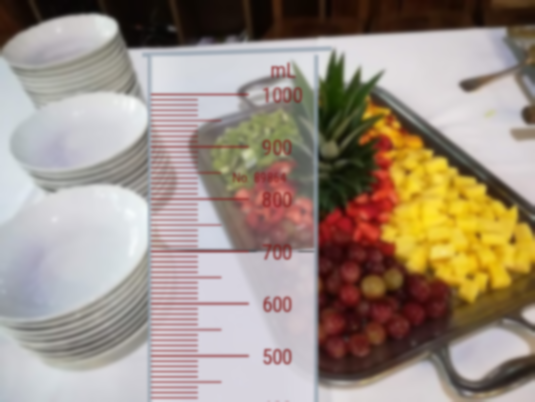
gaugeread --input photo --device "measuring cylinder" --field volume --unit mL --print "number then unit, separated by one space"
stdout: 700 mL
